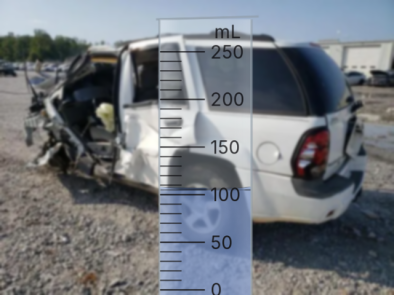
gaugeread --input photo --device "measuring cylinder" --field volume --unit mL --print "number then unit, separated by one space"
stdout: 105 mL
